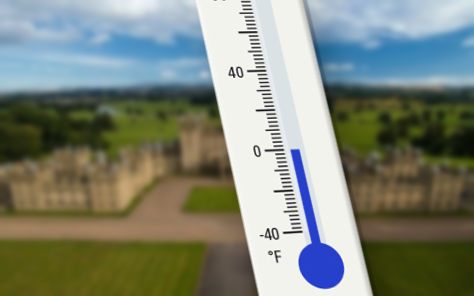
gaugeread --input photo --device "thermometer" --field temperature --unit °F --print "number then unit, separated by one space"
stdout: 0 °F
